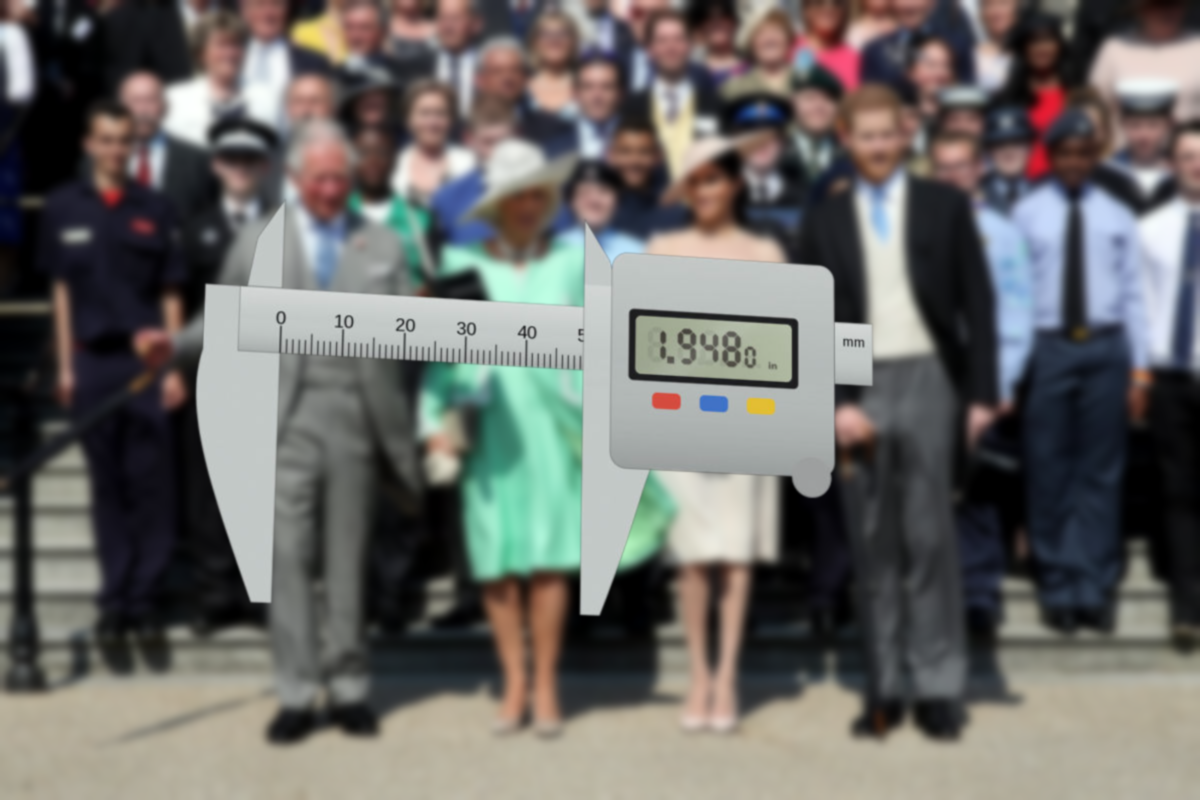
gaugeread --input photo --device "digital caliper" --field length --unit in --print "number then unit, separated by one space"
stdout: 1.9480 in
